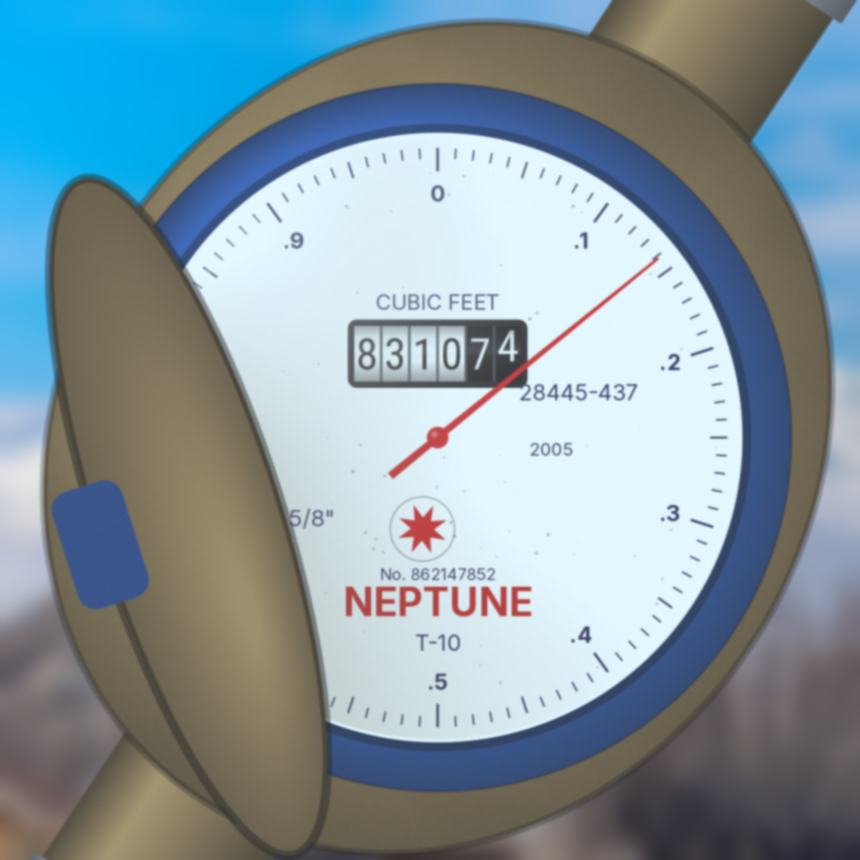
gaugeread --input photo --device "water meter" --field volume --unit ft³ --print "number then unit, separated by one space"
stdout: 831074.14 ft³
